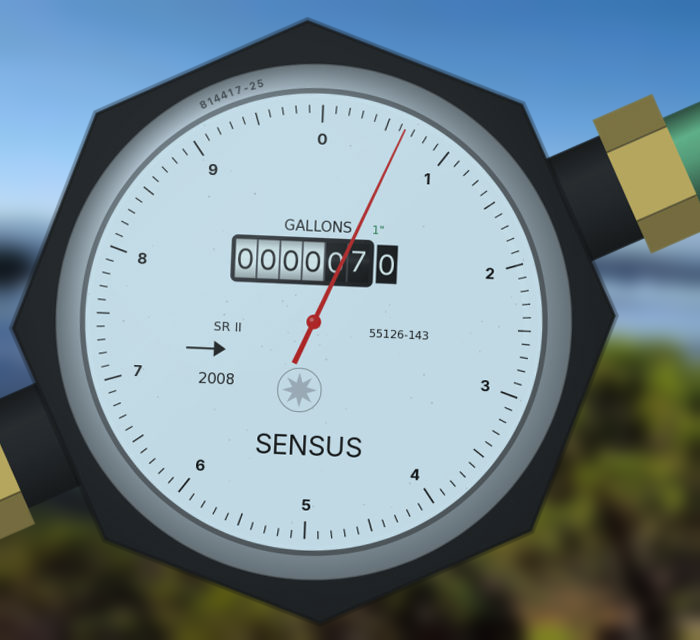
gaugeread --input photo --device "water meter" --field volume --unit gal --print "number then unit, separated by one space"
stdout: 70.6 gal
